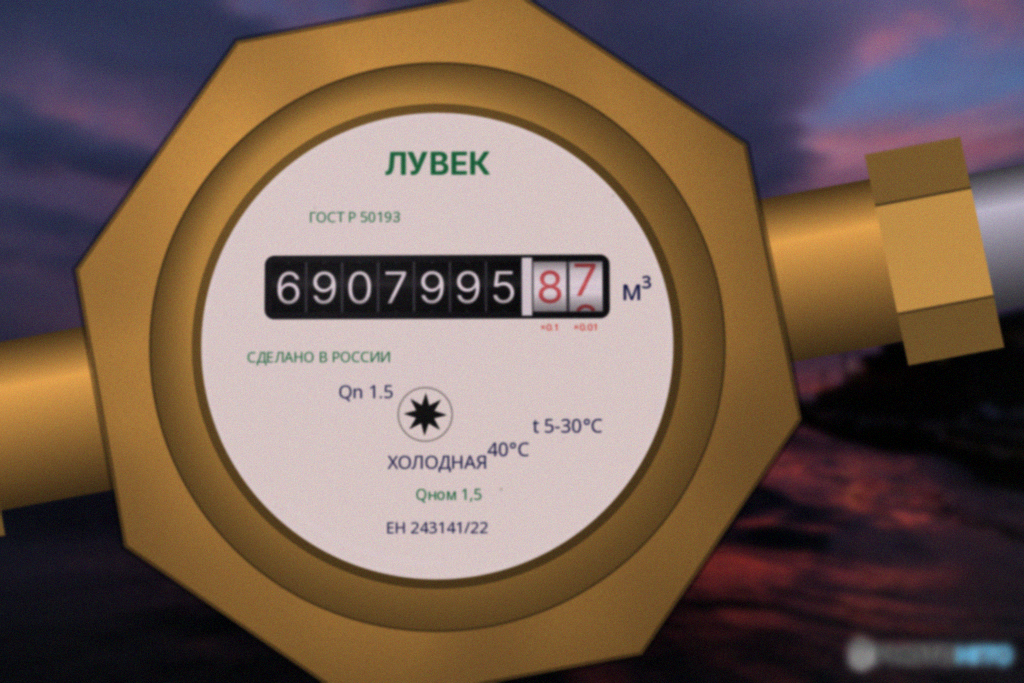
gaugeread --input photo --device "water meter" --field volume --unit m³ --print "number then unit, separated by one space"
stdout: 6907995.87 m³
